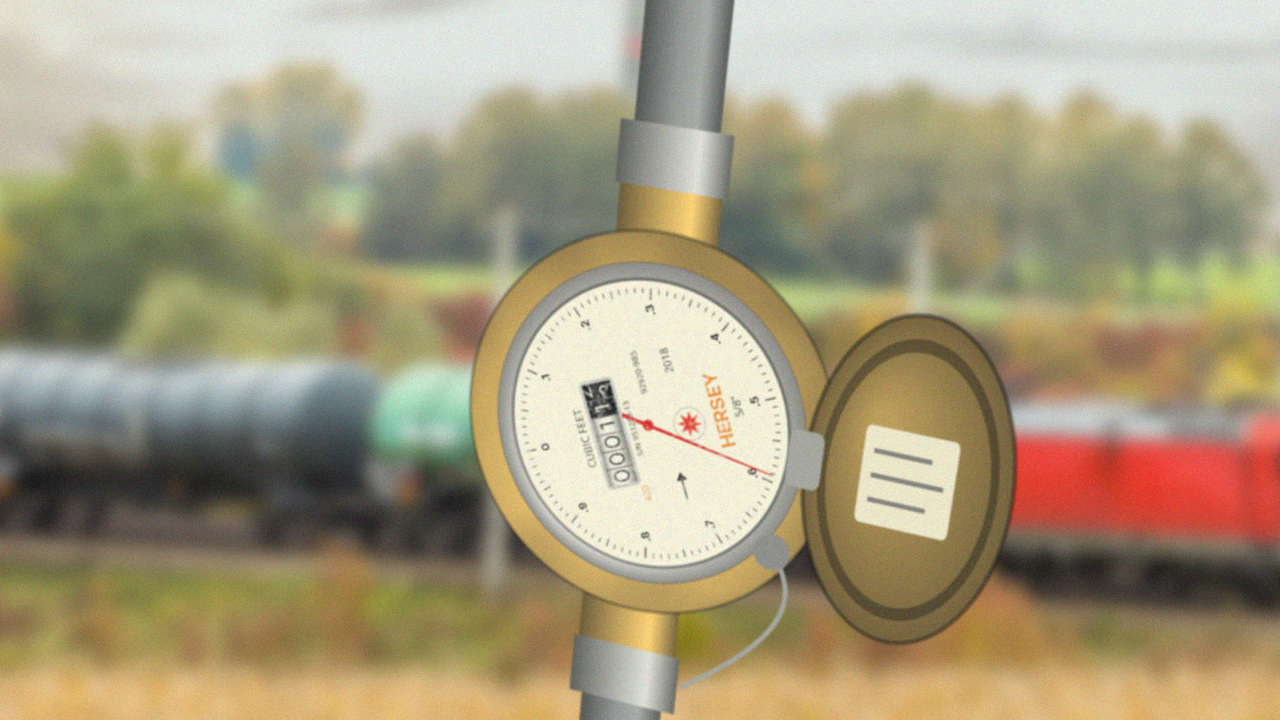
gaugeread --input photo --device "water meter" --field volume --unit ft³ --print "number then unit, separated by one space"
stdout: 112.59 ft³
